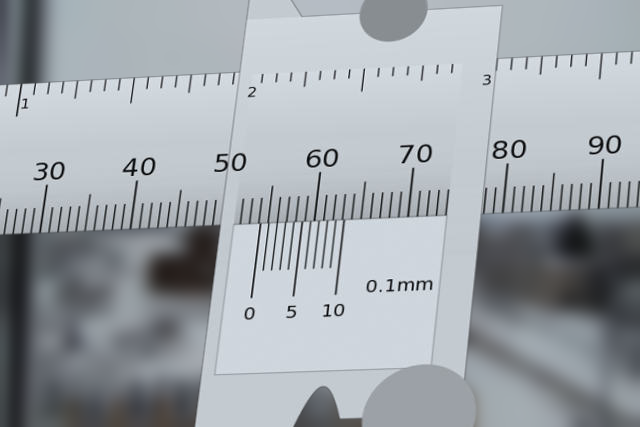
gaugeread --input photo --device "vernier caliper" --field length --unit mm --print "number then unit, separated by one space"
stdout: 54.2 mm
